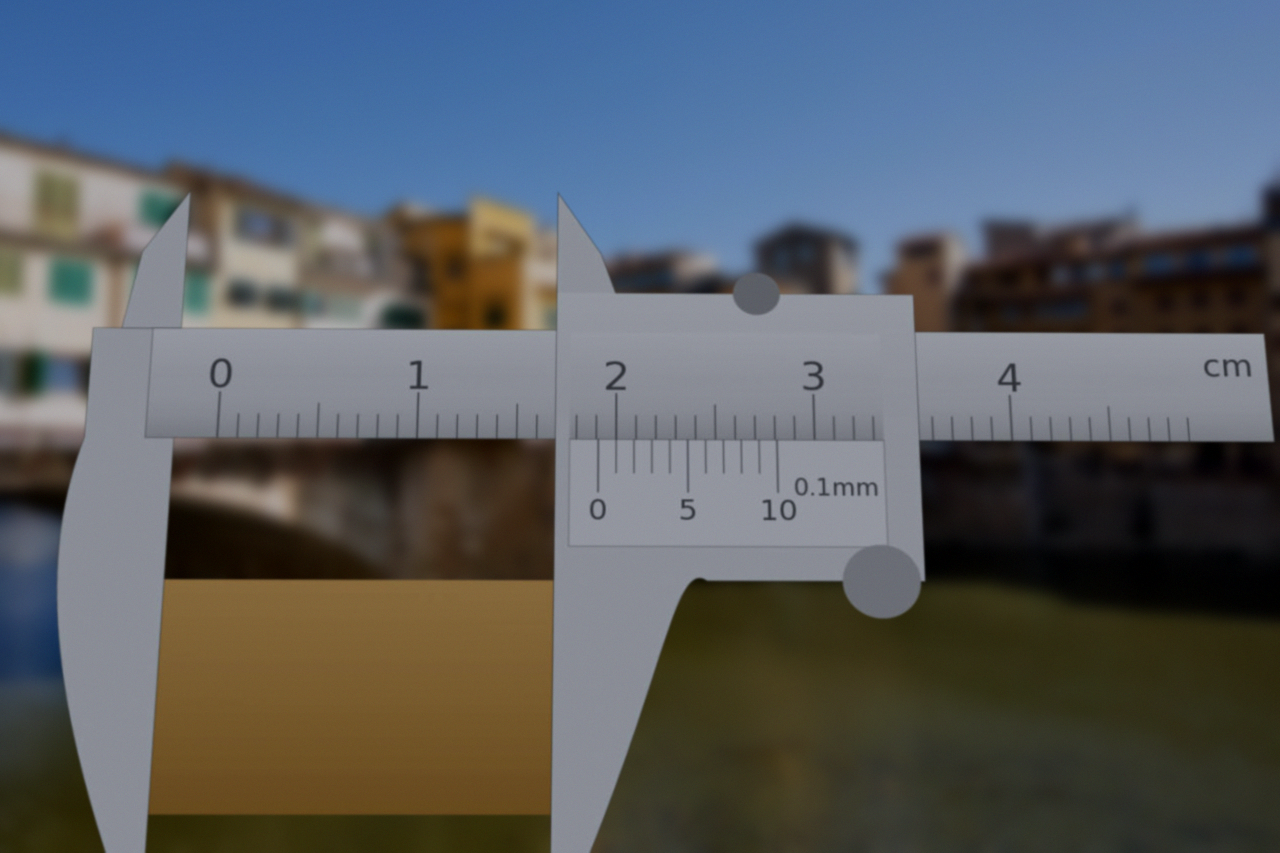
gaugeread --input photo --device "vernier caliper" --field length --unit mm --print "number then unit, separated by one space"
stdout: 19.1 mm
